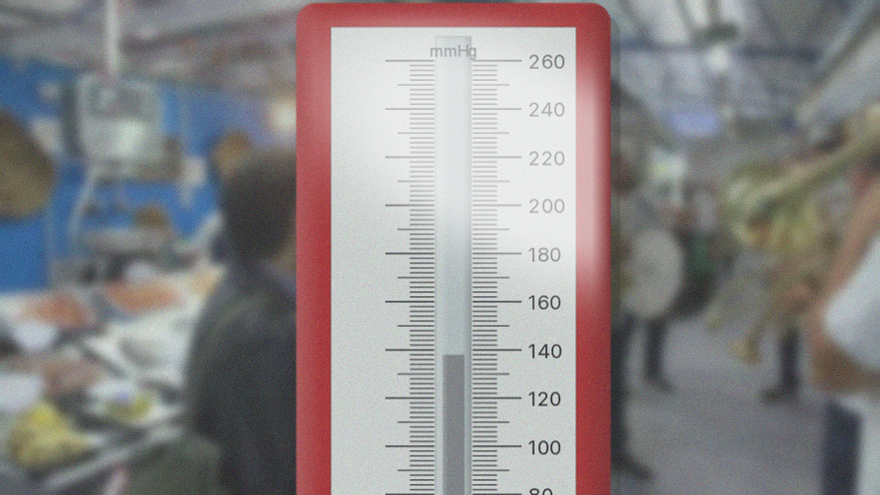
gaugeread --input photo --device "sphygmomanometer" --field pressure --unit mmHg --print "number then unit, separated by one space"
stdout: 138 mmHg
